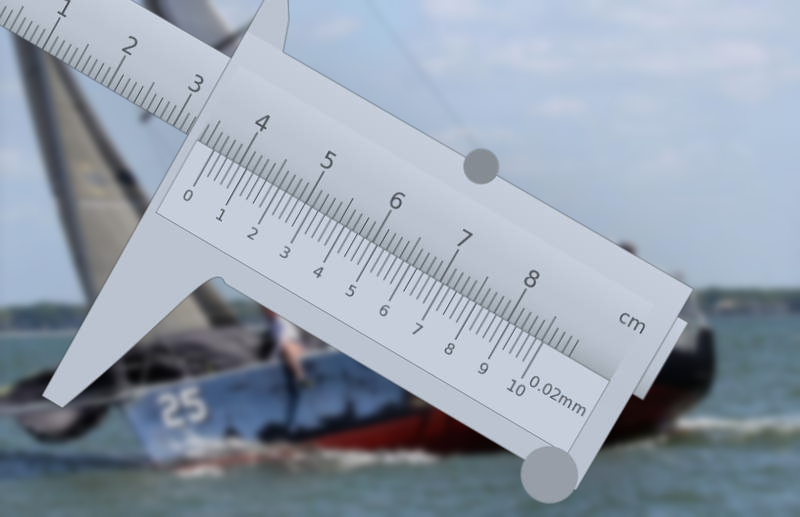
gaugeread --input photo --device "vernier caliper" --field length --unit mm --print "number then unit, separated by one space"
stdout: 36.2 mm
